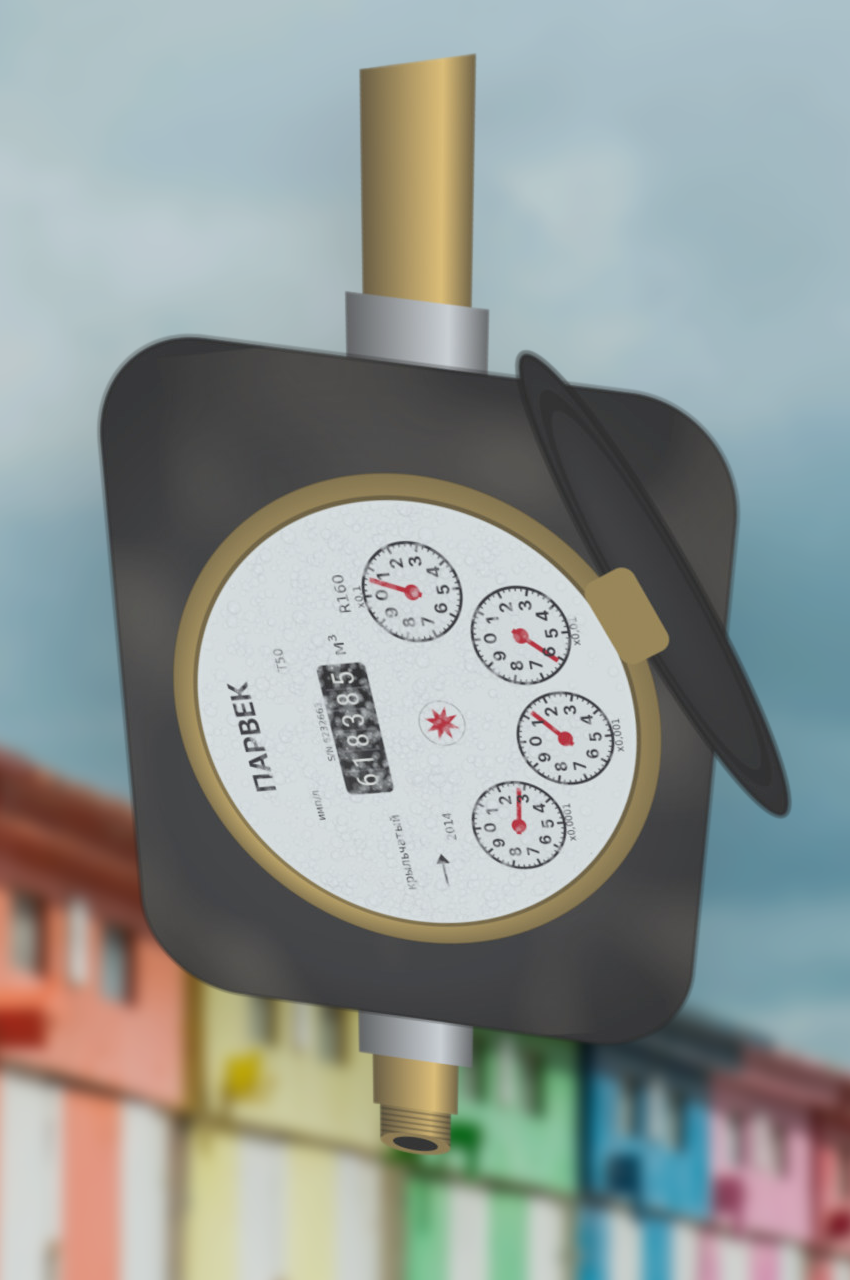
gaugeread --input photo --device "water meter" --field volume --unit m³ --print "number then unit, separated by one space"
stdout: 618385.0612 m³
